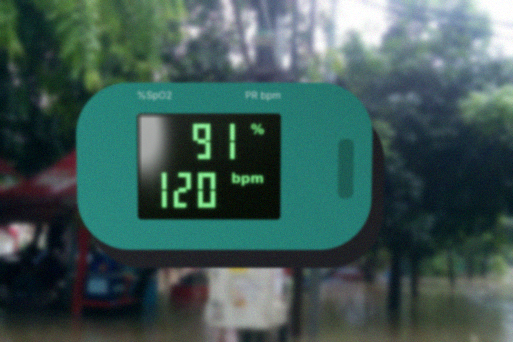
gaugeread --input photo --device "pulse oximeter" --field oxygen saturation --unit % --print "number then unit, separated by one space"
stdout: 91 %
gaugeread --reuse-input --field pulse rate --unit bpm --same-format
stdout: 120 bpm
